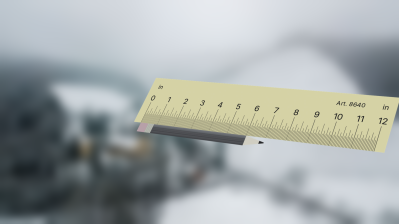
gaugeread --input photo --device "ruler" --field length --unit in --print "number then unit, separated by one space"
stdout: 7 in
